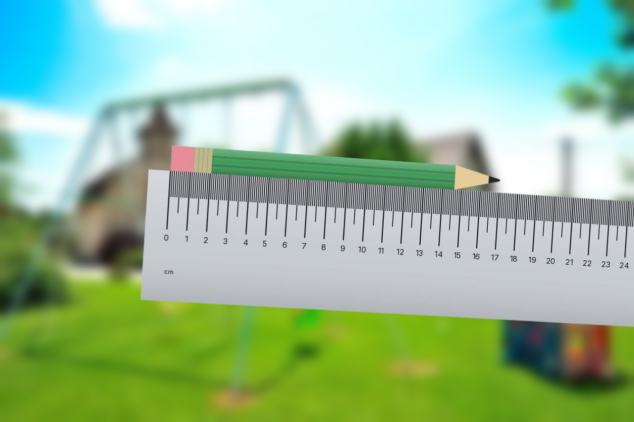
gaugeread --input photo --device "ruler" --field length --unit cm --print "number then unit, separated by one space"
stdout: 17 cm
